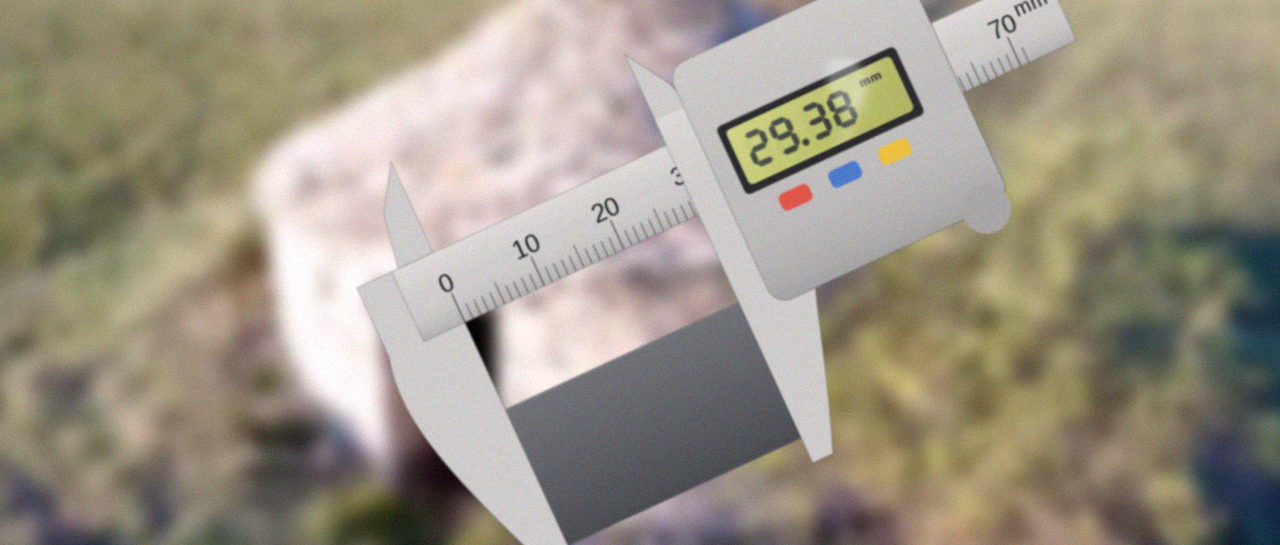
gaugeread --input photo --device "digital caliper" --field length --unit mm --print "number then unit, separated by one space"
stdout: 29.38 mm
